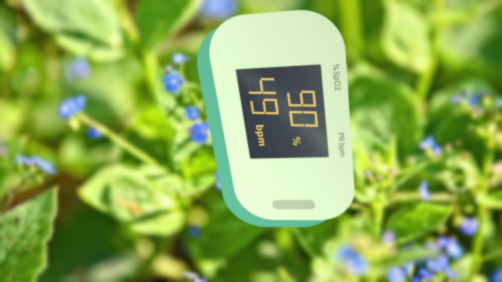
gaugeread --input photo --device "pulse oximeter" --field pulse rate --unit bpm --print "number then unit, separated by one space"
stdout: 49 bpm
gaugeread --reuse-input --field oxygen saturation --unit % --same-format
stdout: 90 %
